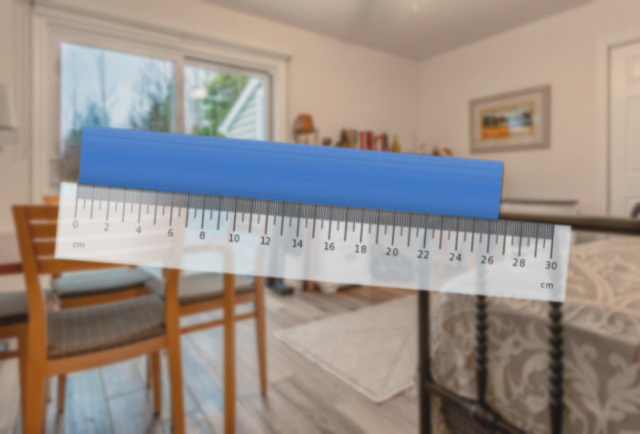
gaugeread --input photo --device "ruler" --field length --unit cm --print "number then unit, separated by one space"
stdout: 26.5 cm
